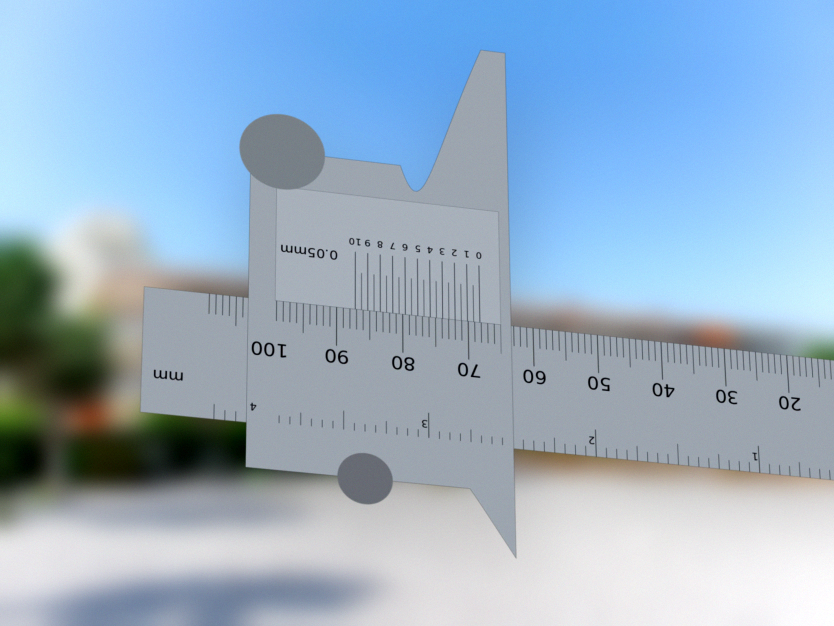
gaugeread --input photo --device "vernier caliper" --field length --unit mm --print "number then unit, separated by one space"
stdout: 68.2 mm
